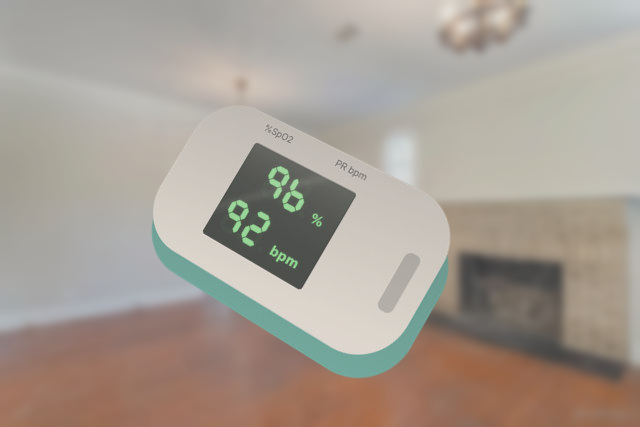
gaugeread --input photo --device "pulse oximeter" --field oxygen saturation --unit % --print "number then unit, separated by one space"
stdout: 96 %
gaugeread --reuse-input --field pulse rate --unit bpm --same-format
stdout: 92 bpm
